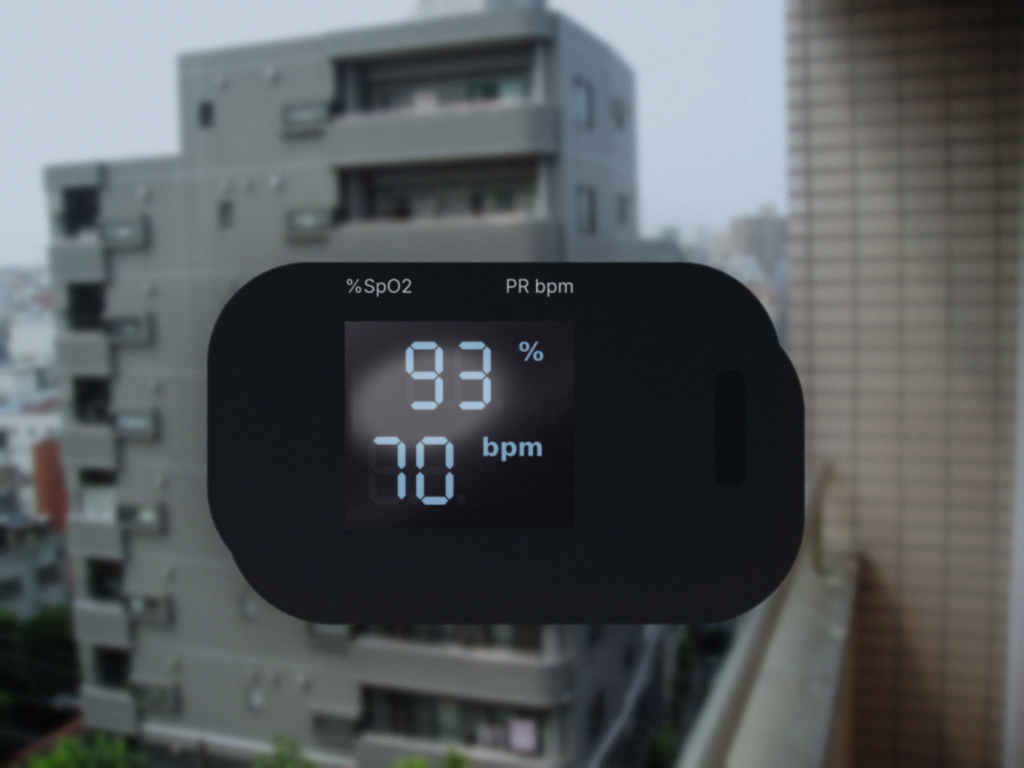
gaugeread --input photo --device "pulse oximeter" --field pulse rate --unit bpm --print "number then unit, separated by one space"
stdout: 70 bpm
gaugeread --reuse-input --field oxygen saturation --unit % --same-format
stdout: 93 %
